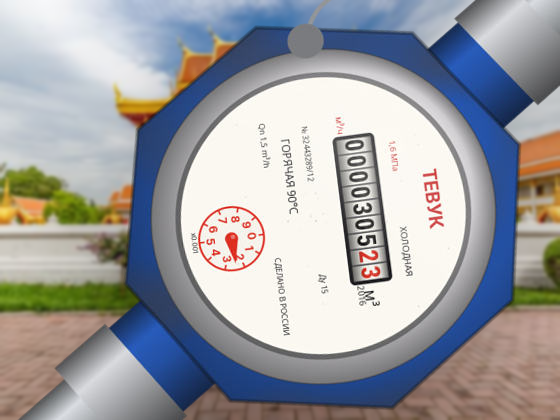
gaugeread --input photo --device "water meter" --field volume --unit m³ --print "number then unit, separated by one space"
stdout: 305.232 m³
